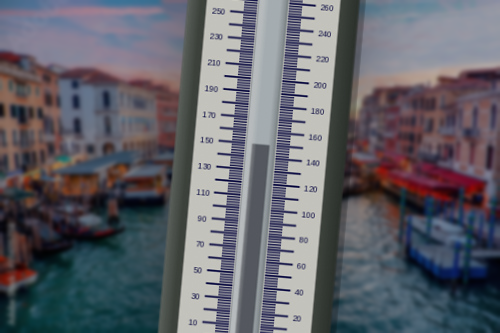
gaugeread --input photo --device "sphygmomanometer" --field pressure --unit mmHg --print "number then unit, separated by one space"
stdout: 150 mmHg
